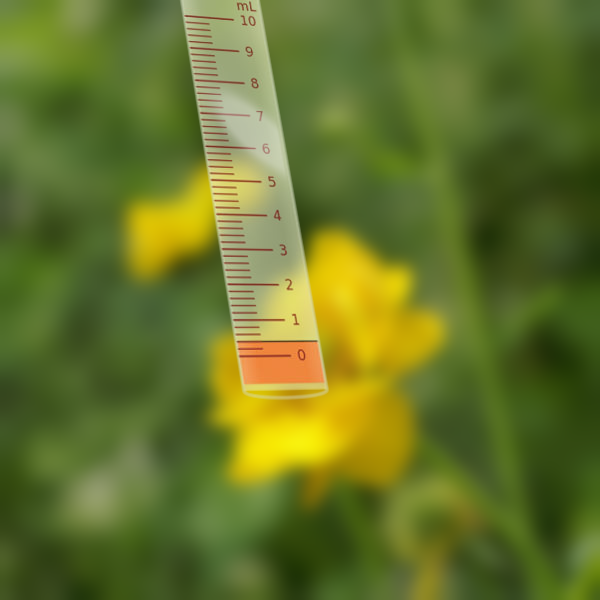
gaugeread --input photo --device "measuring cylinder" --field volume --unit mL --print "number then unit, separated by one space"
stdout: 0.4 mL
